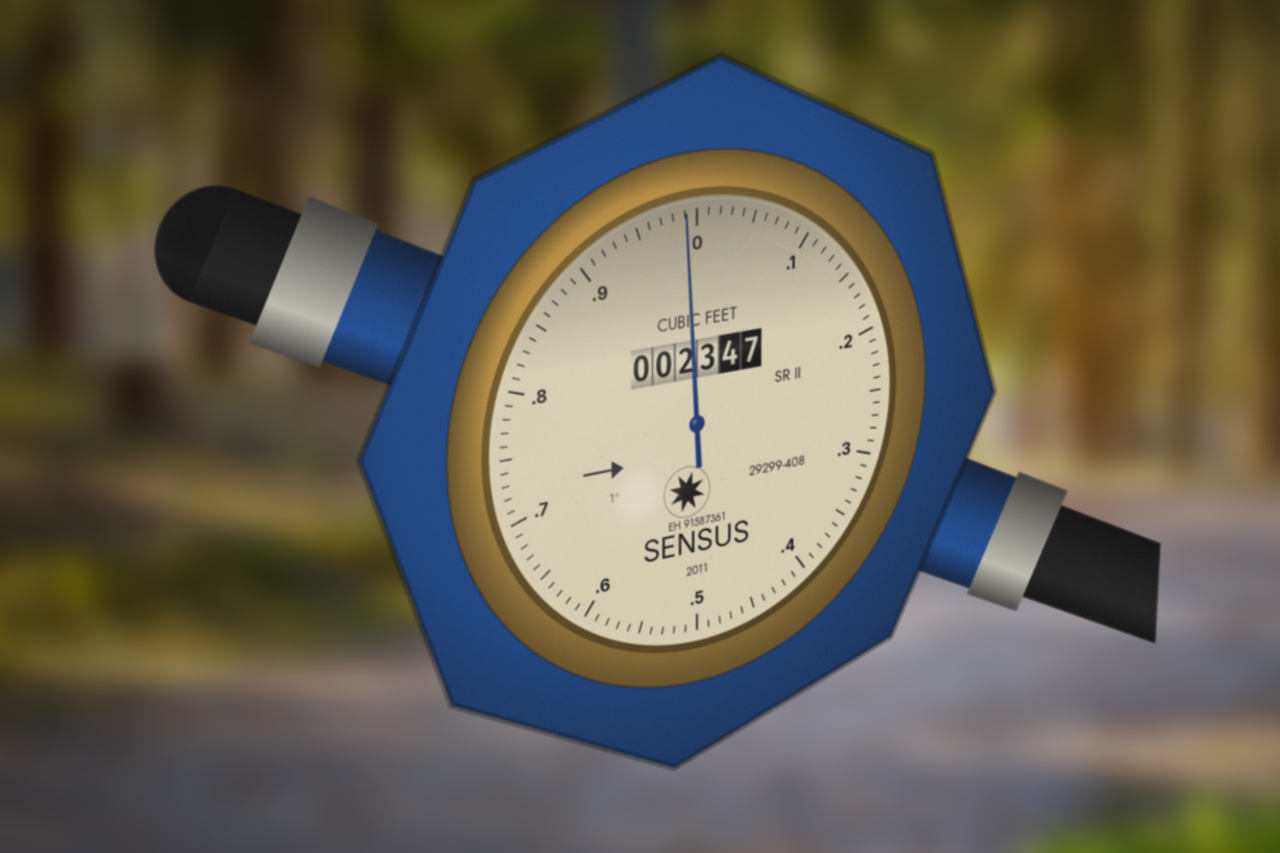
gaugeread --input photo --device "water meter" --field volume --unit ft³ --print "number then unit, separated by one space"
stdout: 2346.99 ft³
